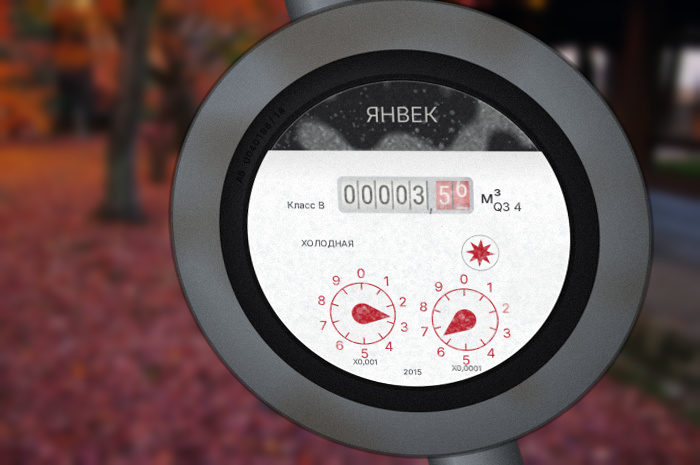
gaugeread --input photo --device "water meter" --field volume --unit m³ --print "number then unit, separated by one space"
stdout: 3.5626 m³
